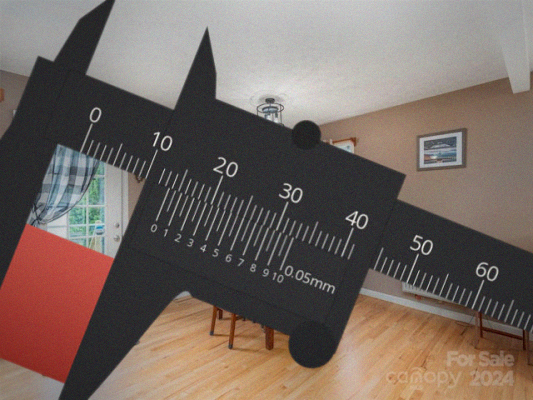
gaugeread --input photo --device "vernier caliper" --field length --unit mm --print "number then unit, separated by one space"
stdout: 13.6 mm
